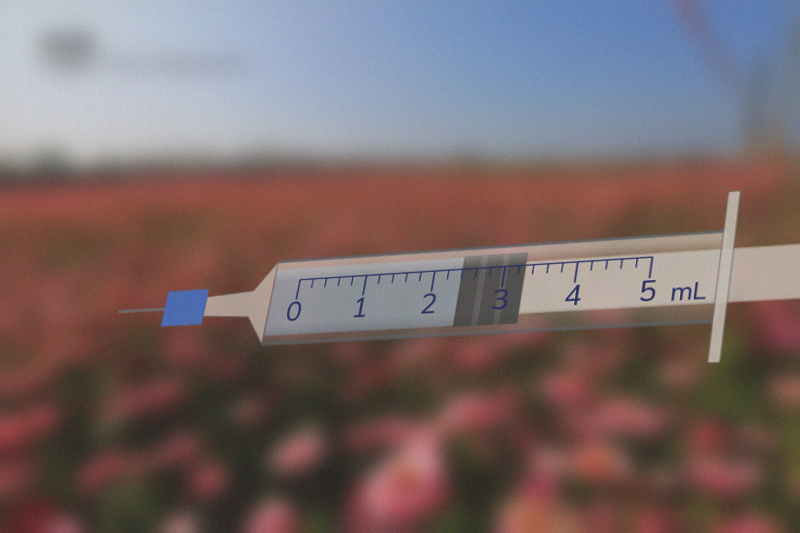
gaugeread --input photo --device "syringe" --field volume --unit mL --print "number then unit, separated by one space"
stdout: 2.4 mL
